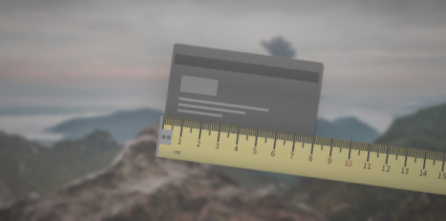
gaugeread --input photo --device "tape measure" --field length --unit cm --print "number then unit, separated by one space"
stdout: 8 cm
